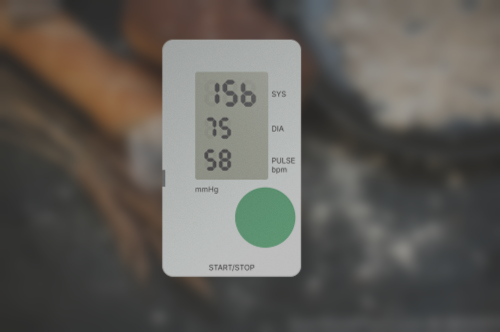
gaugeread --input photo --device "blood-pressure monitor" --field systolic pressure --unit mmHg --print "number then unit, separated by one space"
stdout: 156 mmHg
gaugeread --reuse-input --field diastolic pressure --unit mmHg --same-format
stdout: 75 mmHg
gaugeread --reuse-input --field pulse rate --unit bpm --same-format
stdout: 58 bpm
